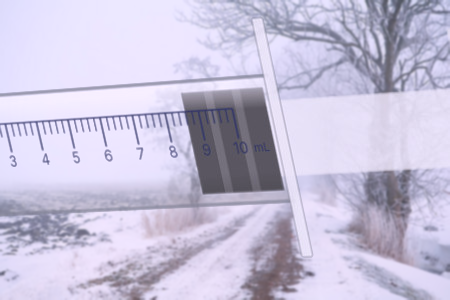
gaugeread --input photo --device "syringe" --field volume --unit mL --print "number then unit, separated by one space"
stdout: 8.6 mL
